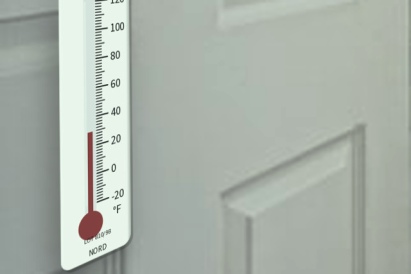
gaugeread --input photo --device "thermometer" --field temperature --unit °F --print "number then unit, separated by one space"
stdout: 30 °F
